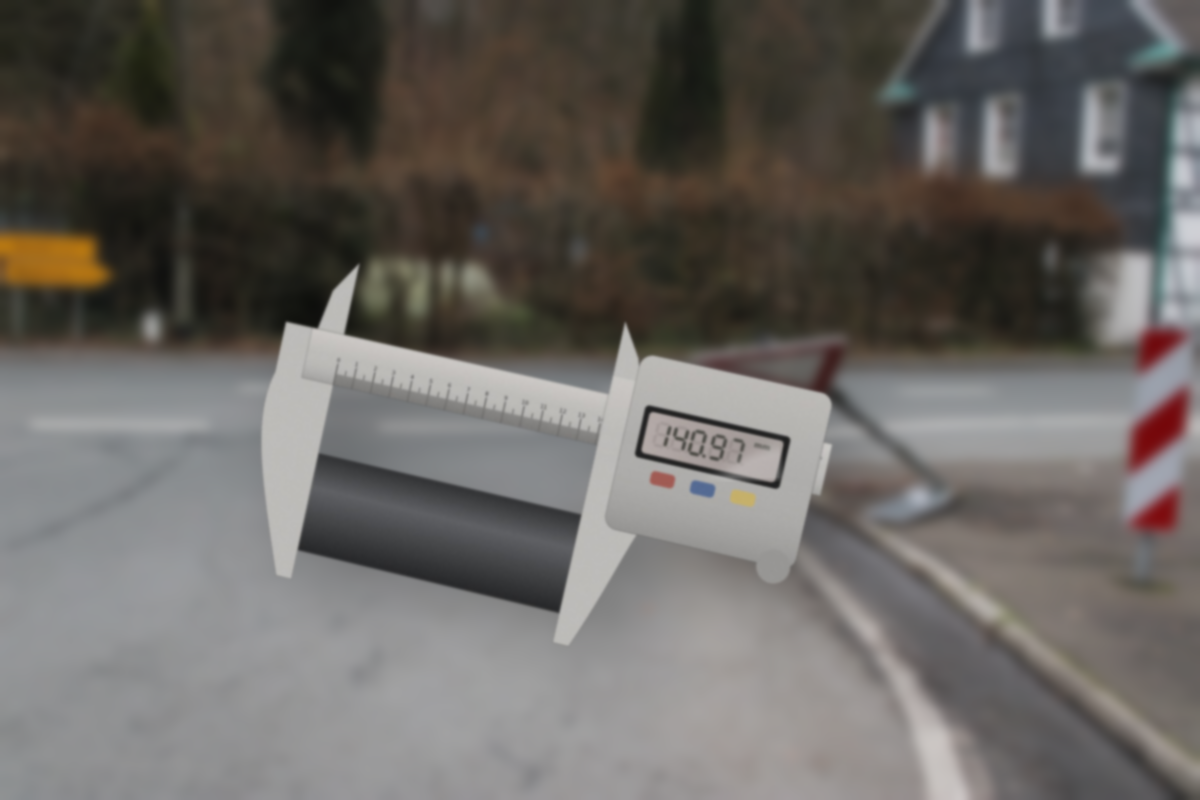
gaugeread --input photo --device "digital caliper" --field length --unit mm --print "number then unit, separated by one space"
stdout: 140.97 mm
